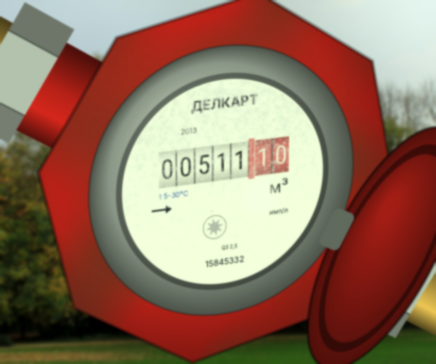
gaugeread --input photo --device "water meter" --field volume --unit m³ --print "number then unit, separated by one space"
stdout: 511.10 m³
